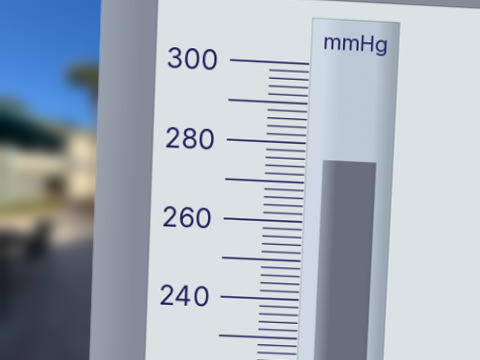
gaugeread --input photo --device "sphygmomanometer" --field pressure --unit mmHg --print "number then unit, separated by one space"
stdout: 276 mmHg
